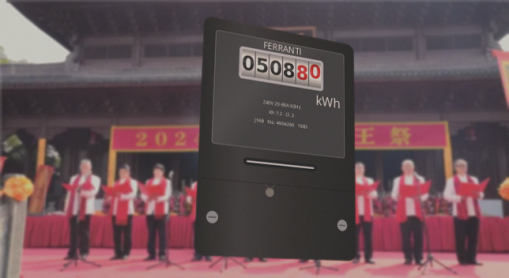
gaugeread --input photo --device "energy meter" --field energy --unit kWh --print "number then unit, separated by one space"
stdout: 508.80 kWh
